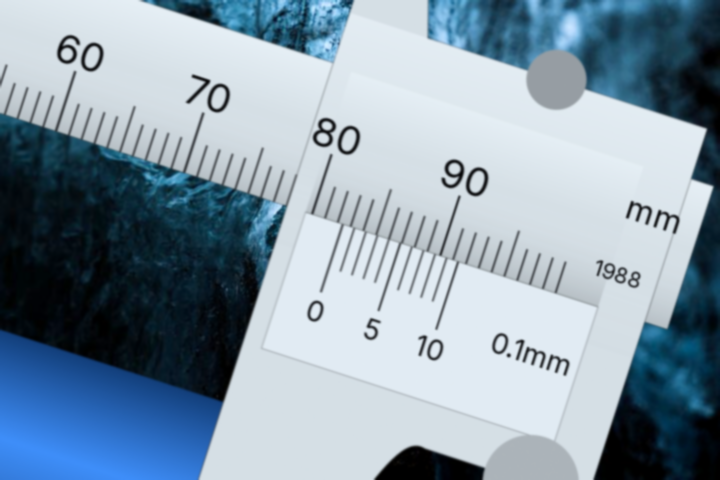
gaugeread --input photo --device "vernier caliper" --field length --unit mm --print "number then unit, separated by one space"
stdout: 82.4 mm
